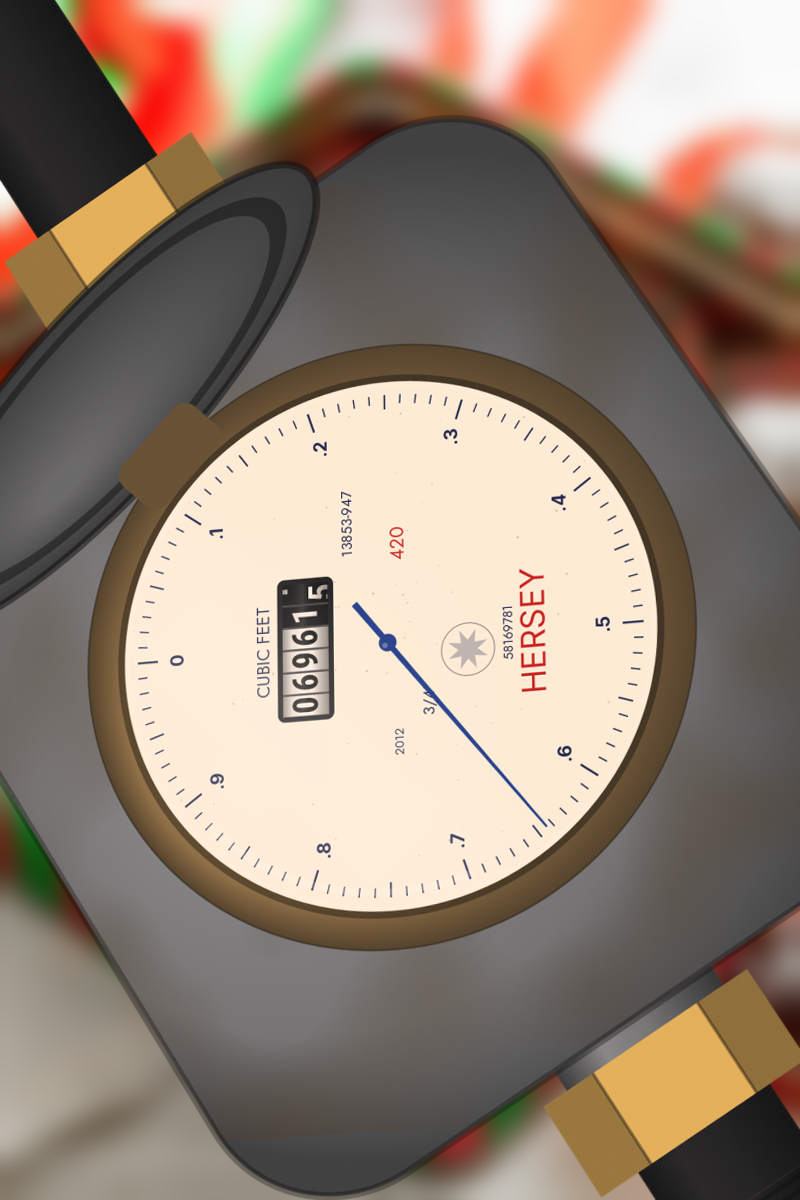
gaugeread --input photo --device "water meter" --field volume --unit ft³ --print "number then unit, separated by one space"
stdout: 69614.64 ft³
